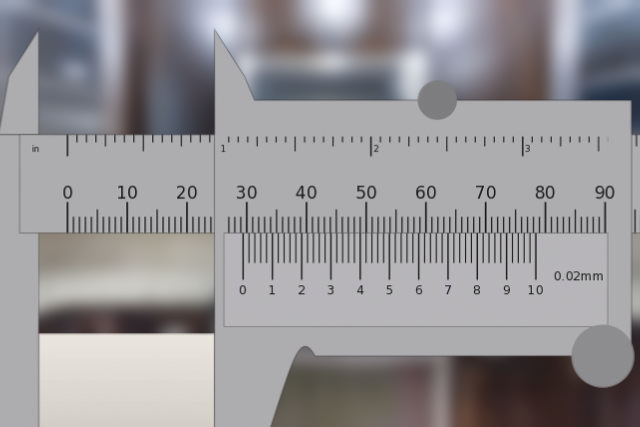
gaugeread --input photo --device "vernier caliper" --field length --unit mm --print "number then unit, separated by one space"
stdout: 29.4 mm
